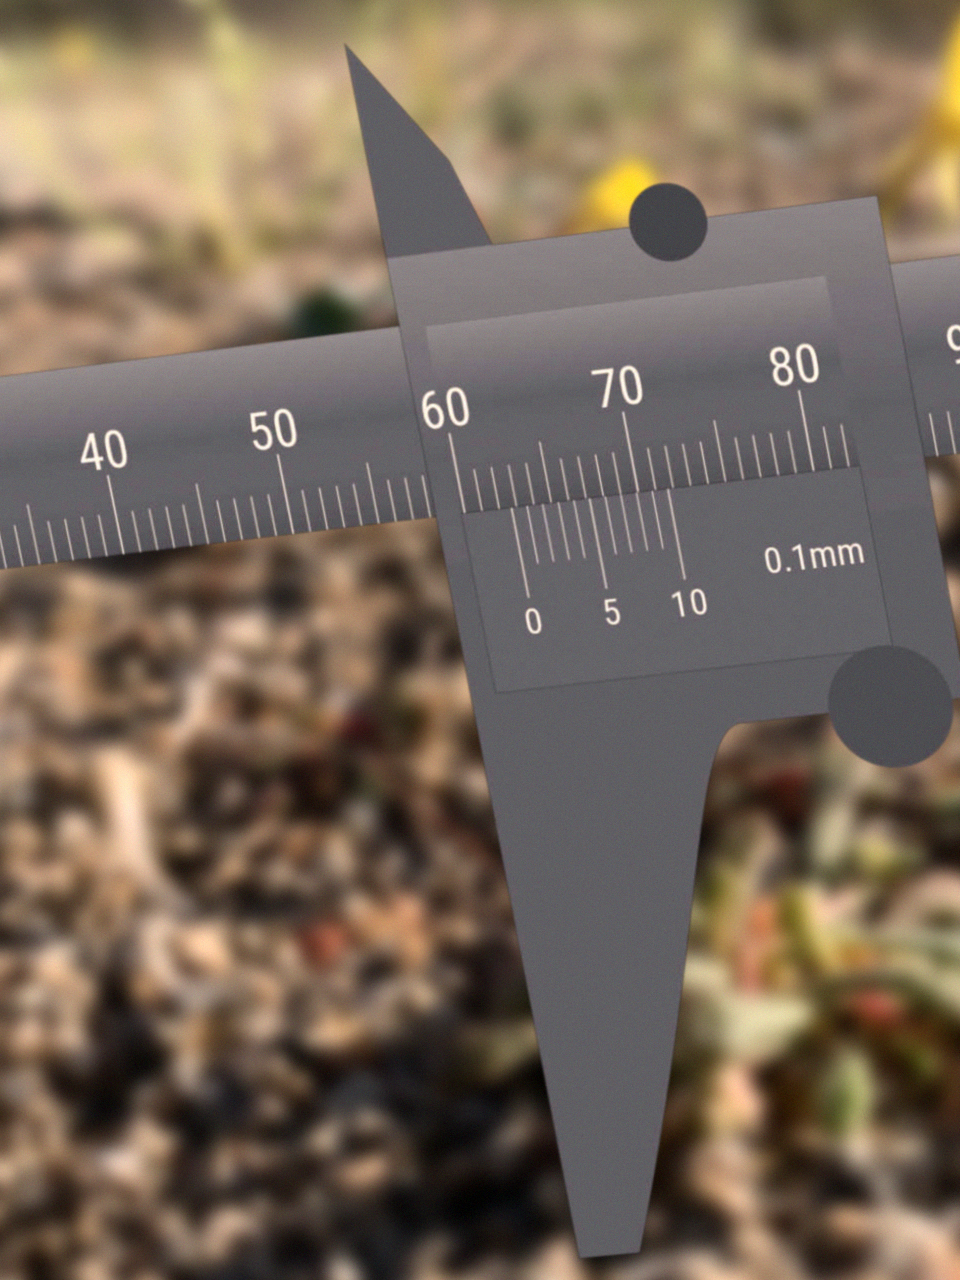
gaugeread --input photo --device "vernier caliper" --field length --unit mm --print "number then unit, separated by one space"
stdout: 62.7 mm
